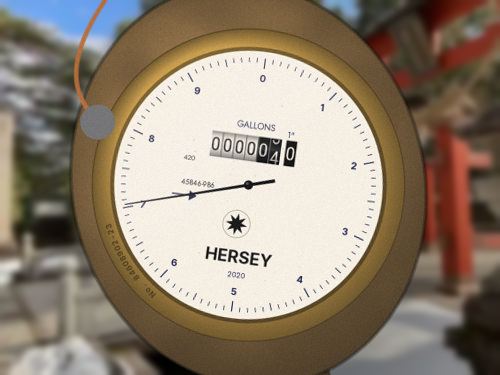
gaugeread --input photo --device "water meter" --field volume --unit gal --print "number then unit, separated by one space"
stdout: 37.0 gal
